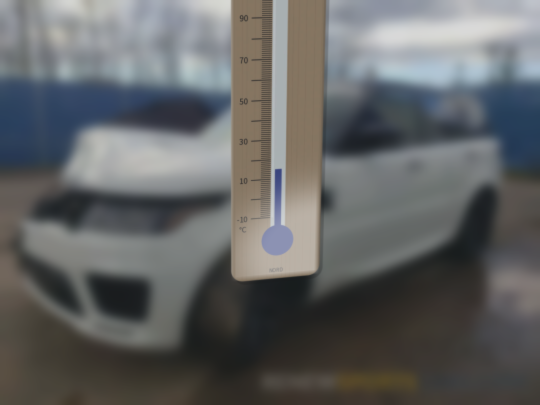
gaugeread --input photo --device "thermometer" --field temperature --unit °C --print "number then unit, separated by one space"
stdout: 15 °C
